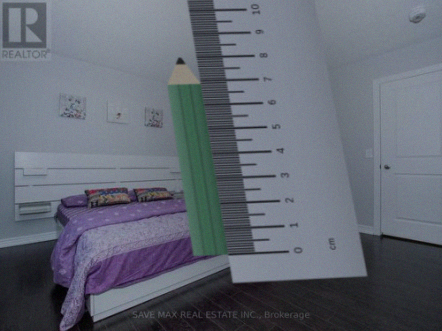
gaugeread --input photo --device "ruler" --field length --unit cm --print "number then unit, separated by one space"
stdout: 8 cm
